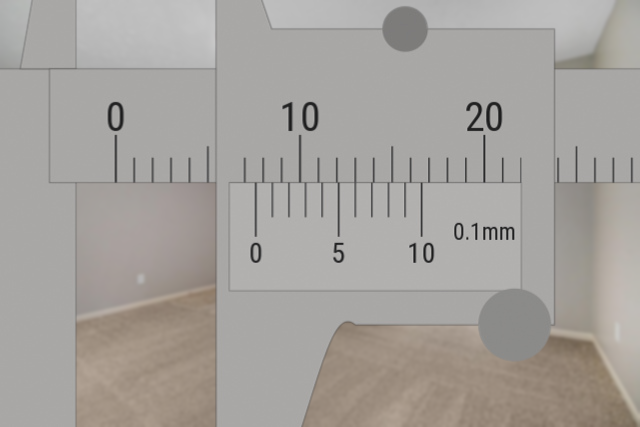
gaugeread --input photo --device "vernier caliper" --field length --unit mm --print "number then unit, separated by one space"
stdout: 7.6 mm
